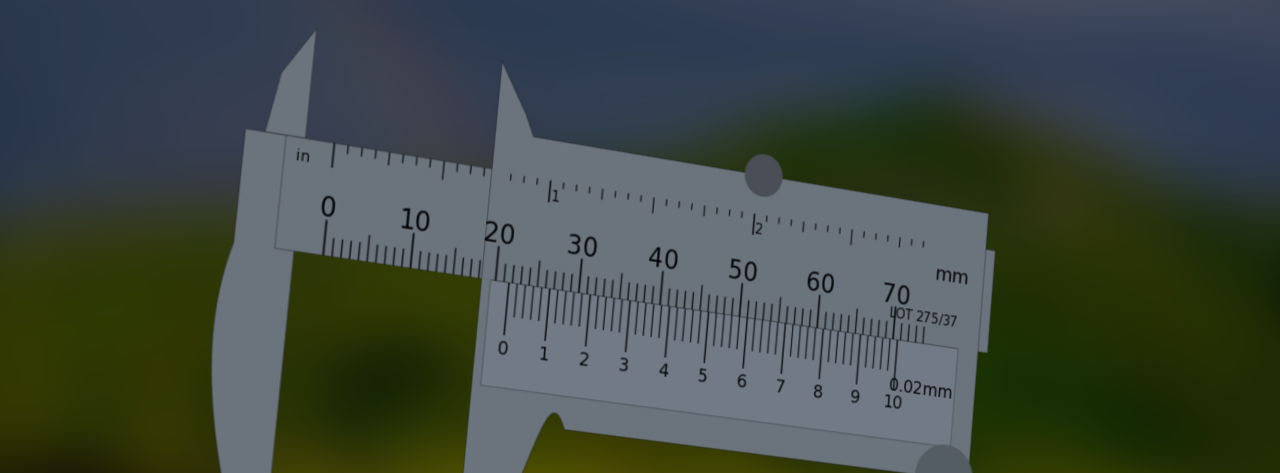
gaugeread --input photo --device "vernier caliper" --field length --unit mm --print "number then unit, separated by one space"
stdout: 21.6 mm
